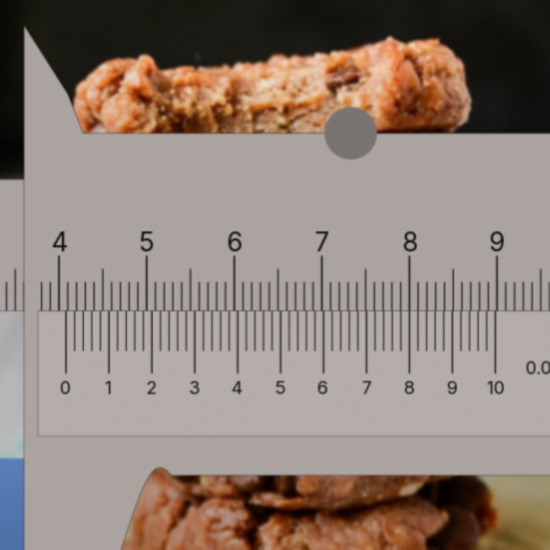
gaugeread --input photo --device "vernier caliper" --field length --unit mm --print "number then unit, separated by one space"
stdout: 40.8 mm
